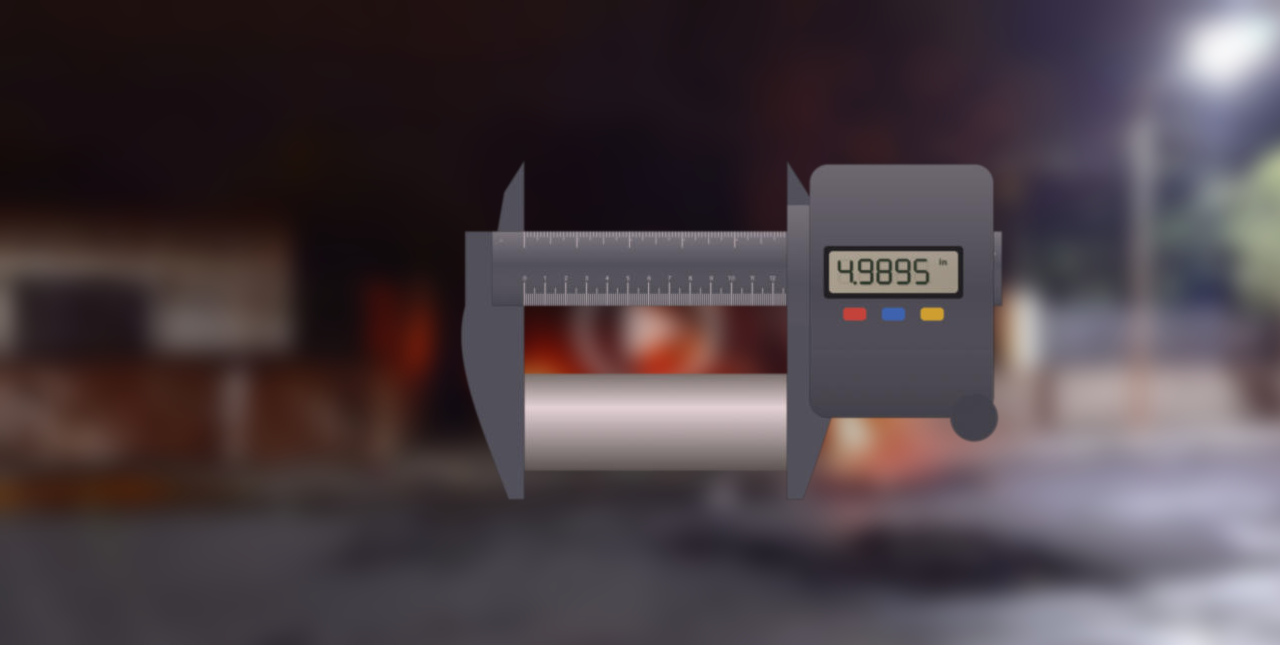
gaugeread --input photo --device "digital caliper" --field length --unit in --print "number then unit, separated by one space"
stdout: 4.9895 in
